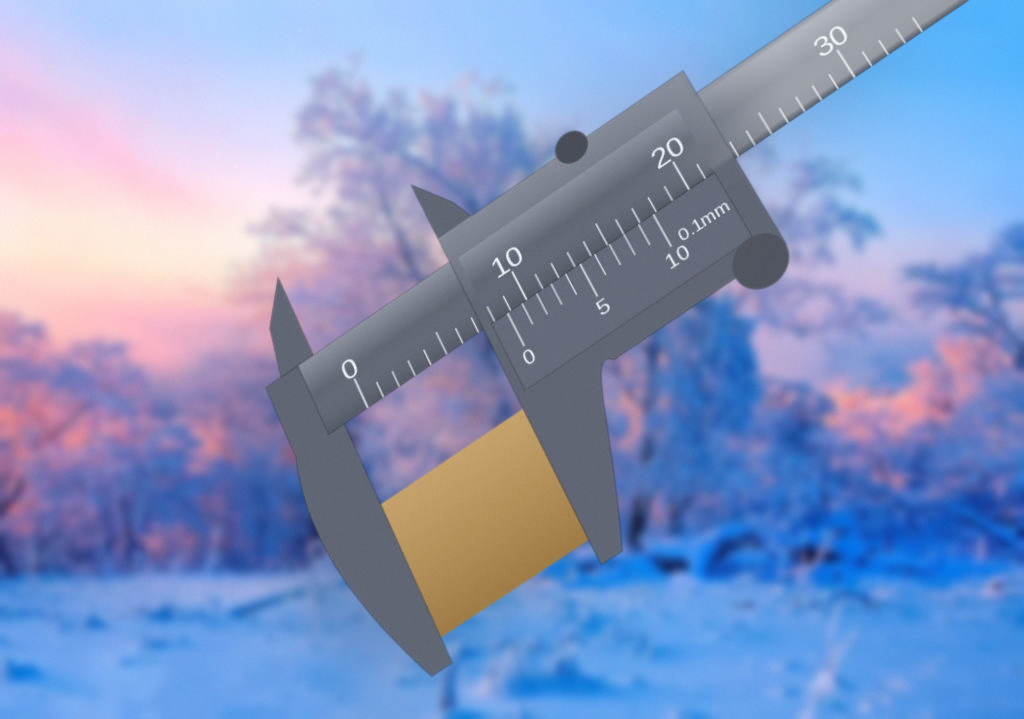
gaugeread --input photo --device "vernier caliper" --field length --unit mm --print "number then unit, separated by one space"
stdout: 8.8 mm
